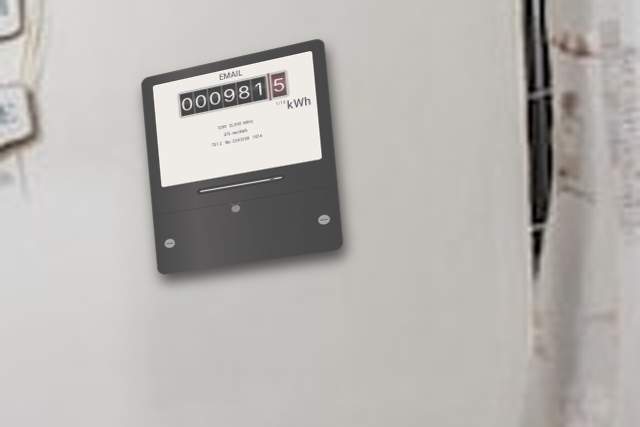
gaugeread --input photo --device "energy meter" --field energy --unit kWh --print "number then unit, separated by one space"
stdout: 981.5 kWh
